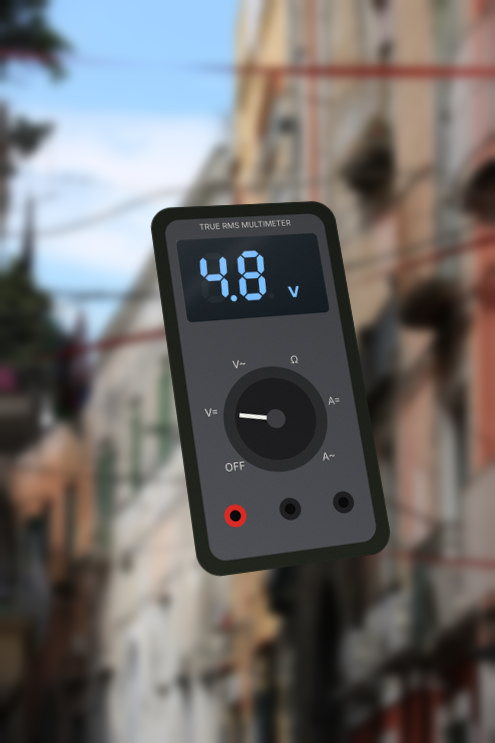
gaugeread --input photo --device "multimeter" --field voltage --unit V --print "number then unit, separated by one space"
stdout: 4.8 V
